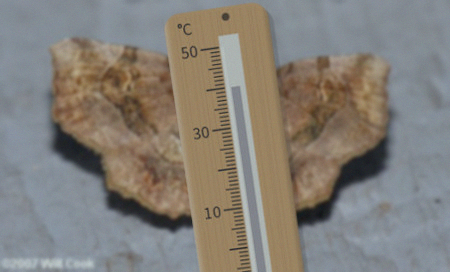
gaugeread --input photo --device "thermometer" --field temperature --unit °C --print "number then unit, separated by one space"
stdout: 40 °C
